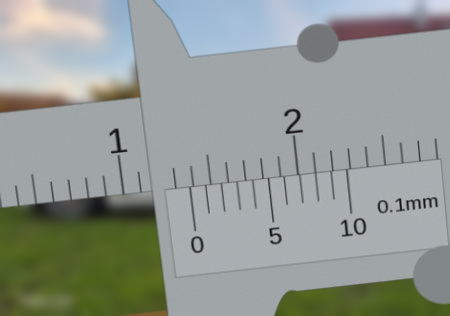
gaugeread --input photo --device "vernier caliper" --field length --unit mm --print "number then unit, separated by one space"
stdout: 13.8 mm
